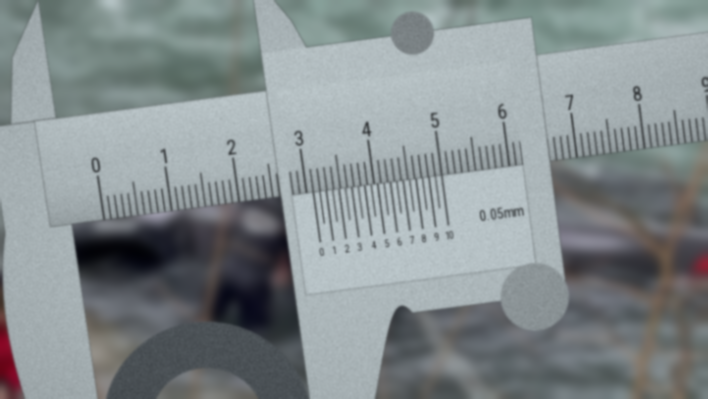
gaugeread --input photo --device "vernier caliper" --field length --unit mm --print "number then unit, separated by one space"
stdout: 31.0 mm
